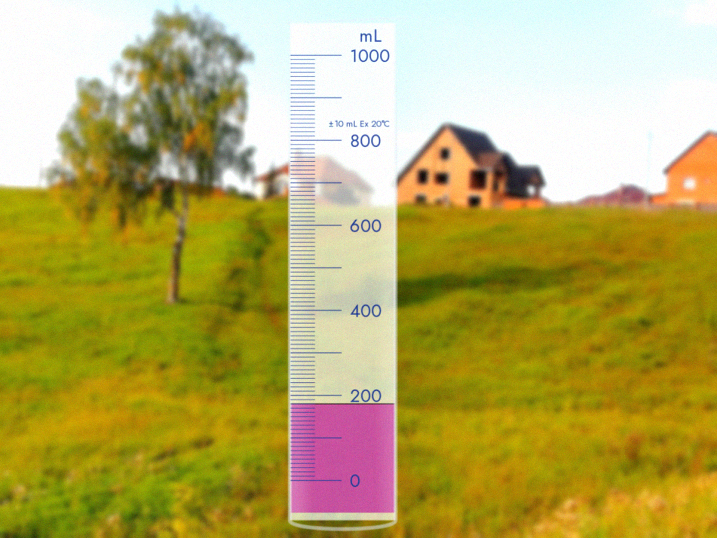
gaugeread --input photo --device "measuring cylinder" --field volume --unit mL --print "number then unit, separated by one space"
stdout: 180 mL
